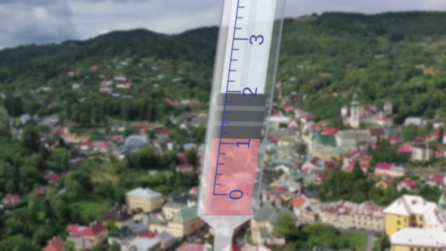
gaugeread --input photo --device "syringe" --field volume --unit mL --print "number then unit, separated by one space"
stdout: 1.1 mL
